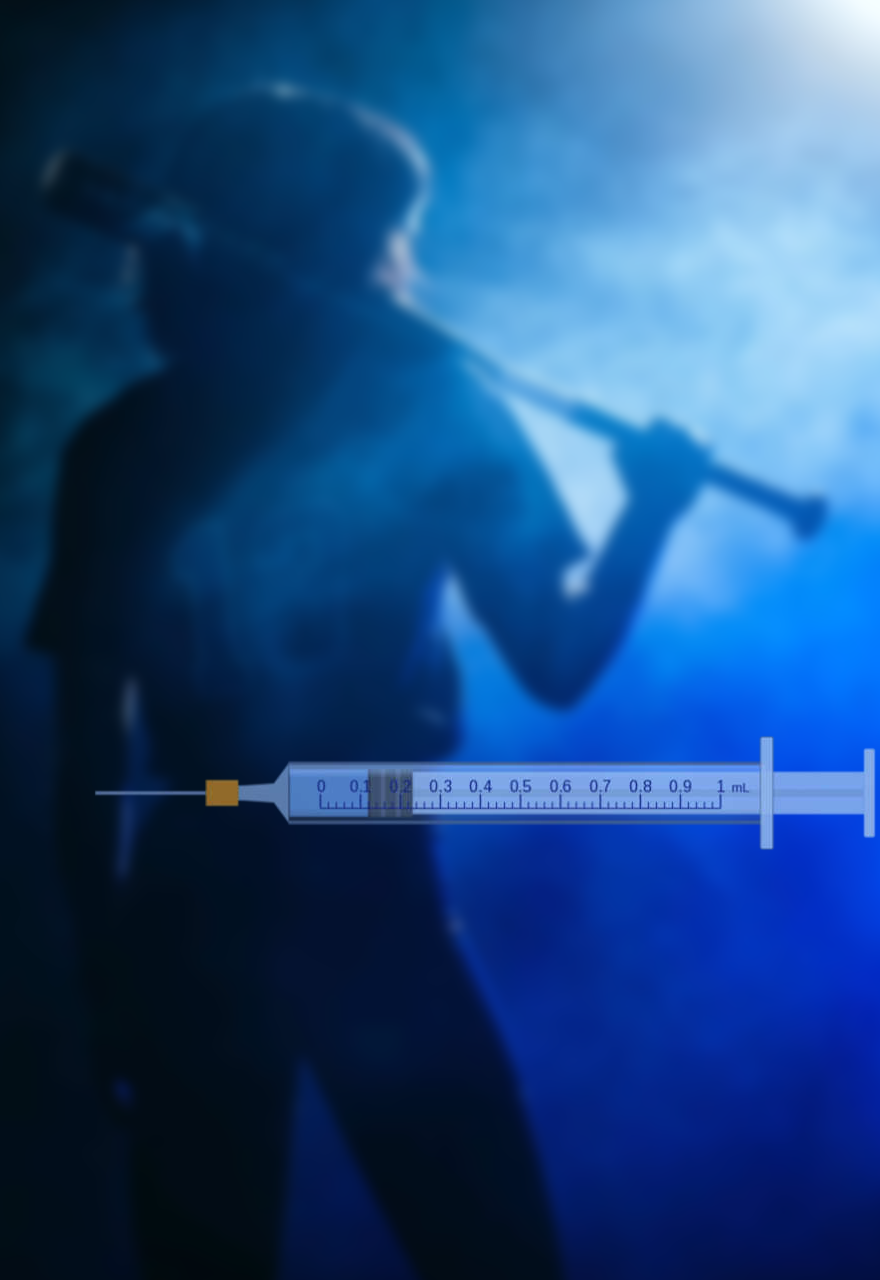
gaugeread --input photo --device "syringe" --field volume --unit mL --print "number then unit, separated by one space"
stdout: 0.12 mL
